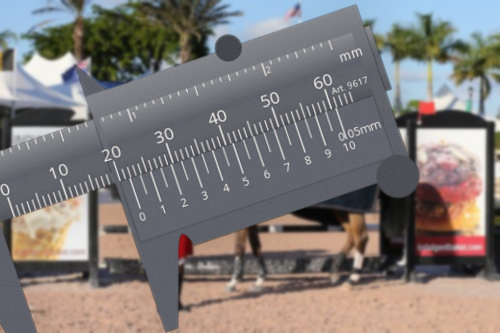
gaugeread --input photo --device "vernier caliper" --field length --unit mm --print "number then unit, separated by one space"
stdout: 21.8 mm
